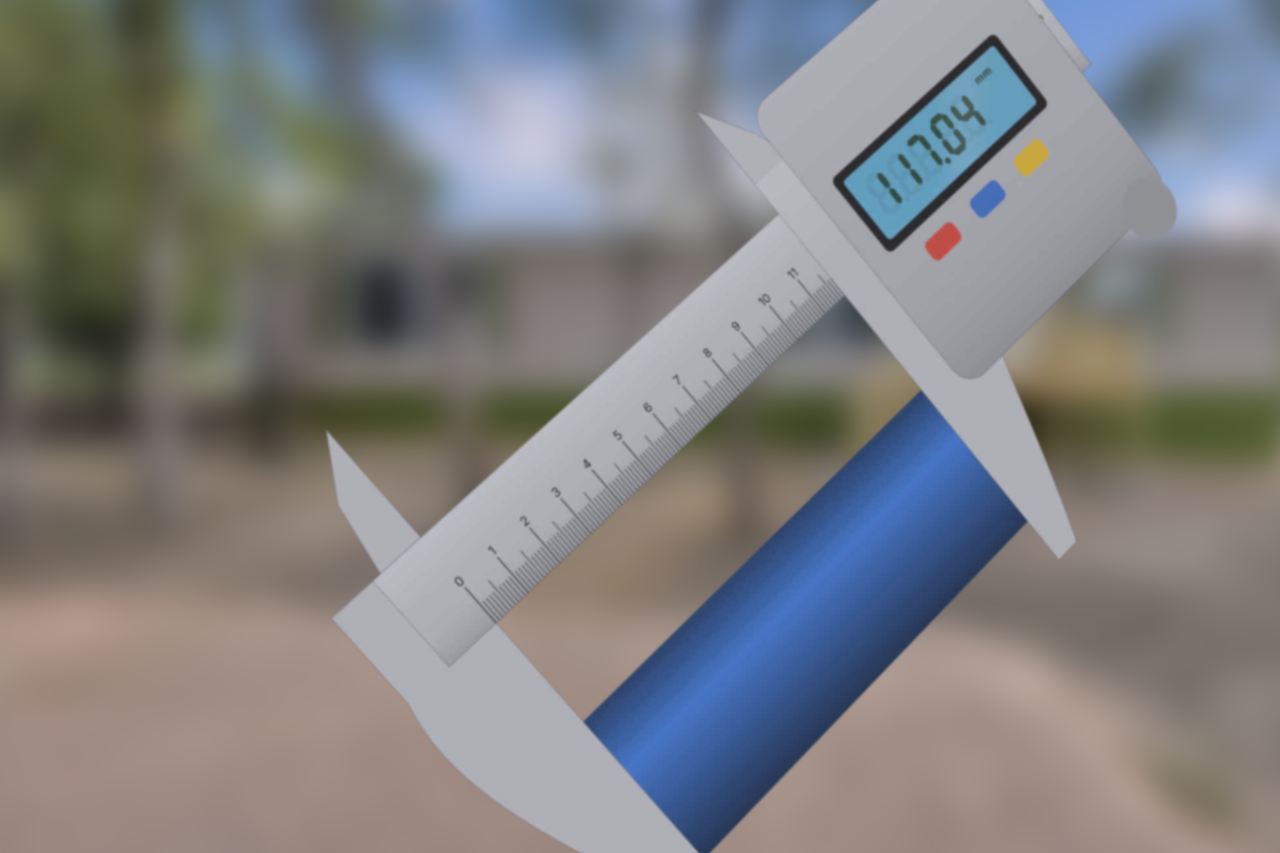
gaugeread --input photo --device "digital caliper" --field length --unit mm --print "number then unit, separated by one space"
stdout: 117.04 mm
